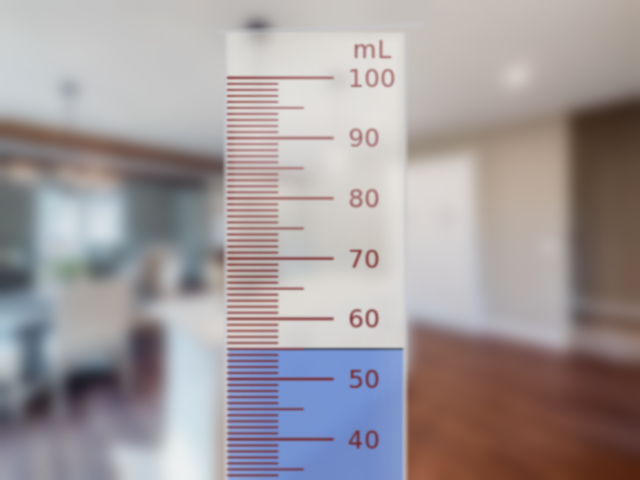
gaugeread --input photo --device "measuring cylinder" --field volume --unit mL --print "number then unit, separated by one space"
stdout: 55 mL
